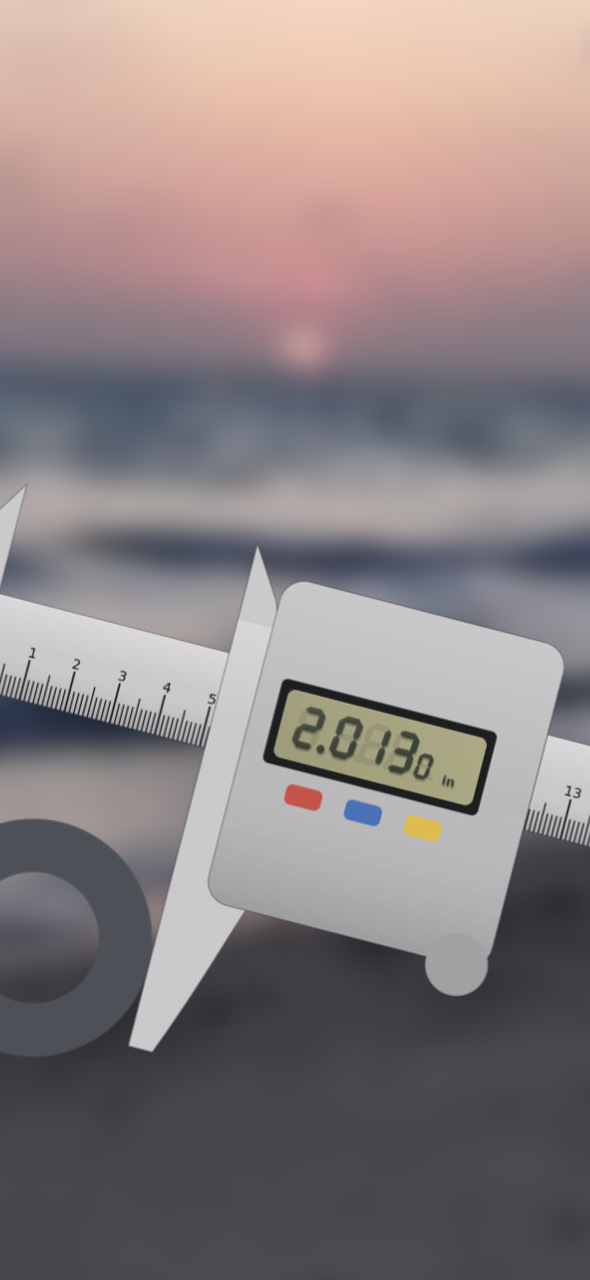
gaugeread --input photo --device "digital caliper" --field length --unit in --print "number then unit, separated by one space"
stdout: 2.0130 in
